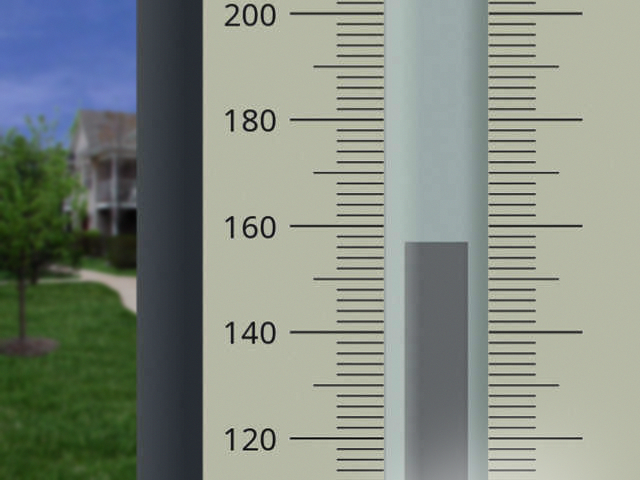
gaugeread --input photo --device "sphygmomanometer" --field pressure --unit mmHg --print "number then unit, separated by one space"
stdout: 157 mmHg
